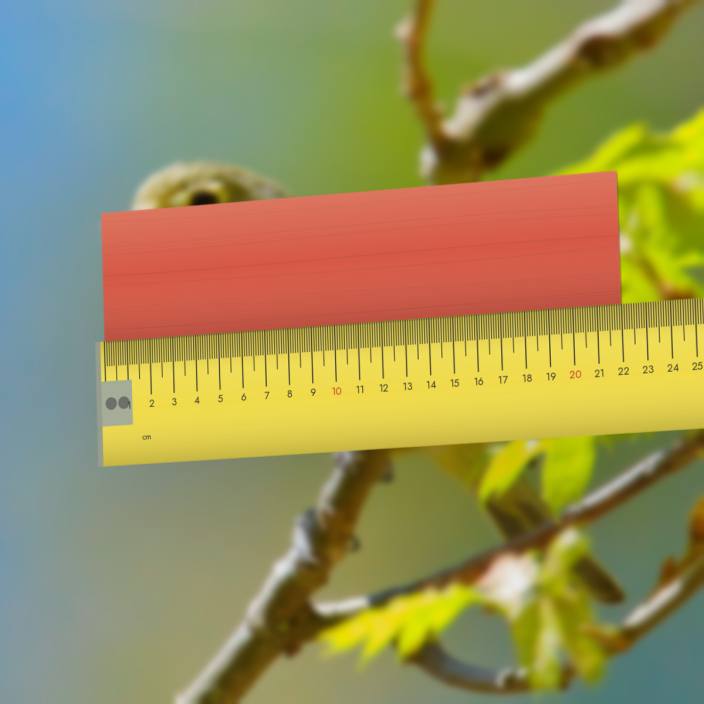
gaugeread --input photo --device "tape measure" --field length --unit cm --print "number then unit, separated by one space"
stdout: 22 cm
